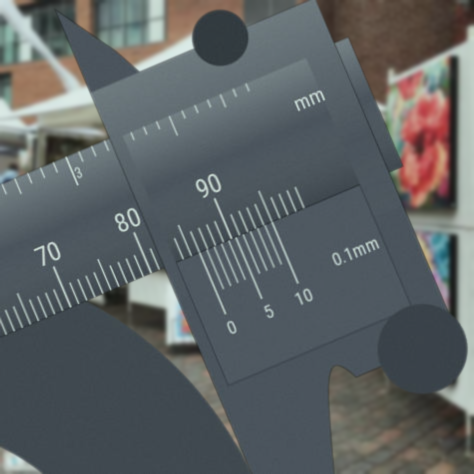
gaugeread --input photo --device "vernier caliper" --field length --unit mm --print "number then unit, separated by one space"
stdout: 86.0 mm
